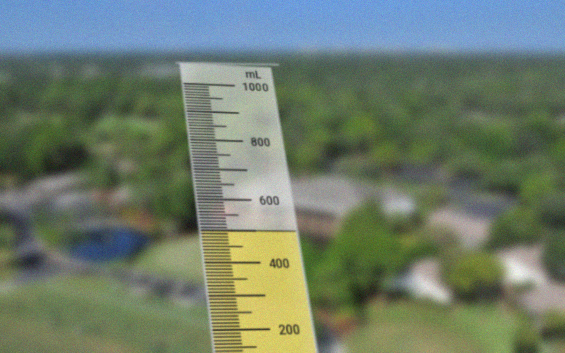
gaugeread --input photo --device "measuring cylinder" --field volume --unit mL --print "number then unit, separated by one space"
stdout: 500 mL
